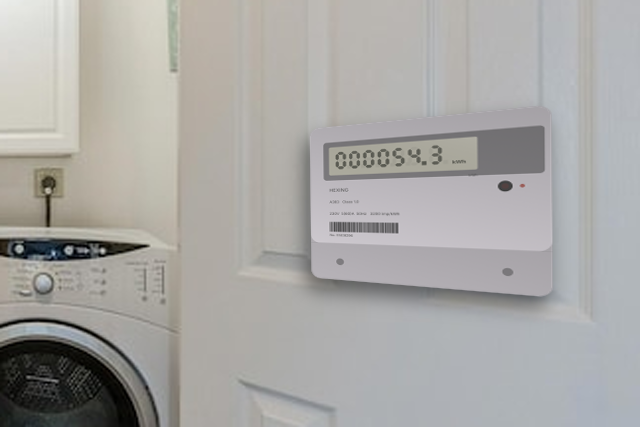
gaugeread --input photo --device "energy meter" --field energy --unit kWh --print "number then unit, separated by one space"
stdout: 54.3 kWh
